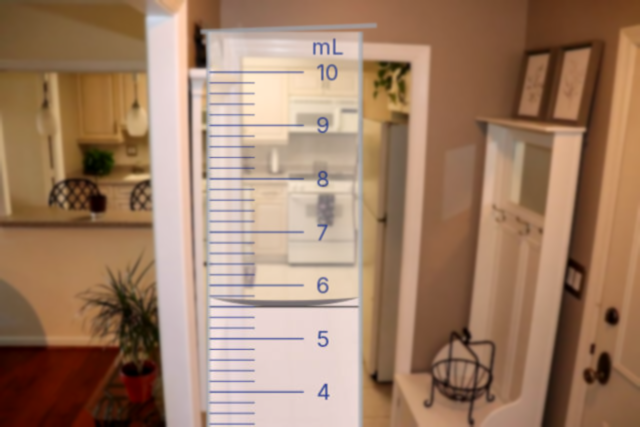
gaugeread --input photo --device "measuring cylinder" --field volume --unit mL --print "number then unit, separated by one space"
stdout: 5.6 mL
